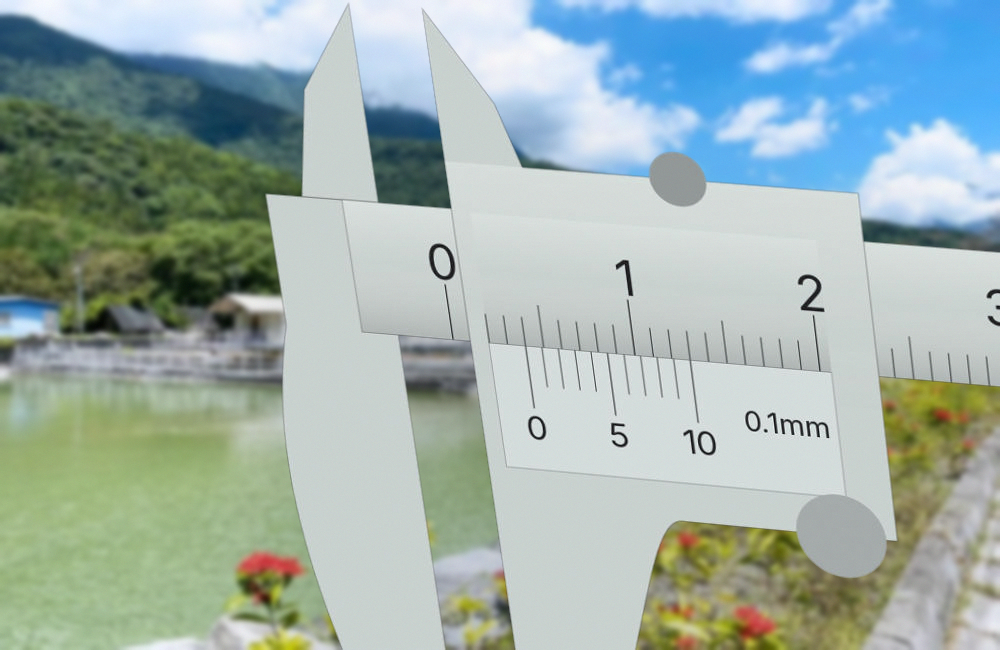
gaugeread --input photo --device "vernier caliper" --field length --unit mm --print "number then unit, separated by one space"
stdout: 4.0 mm
